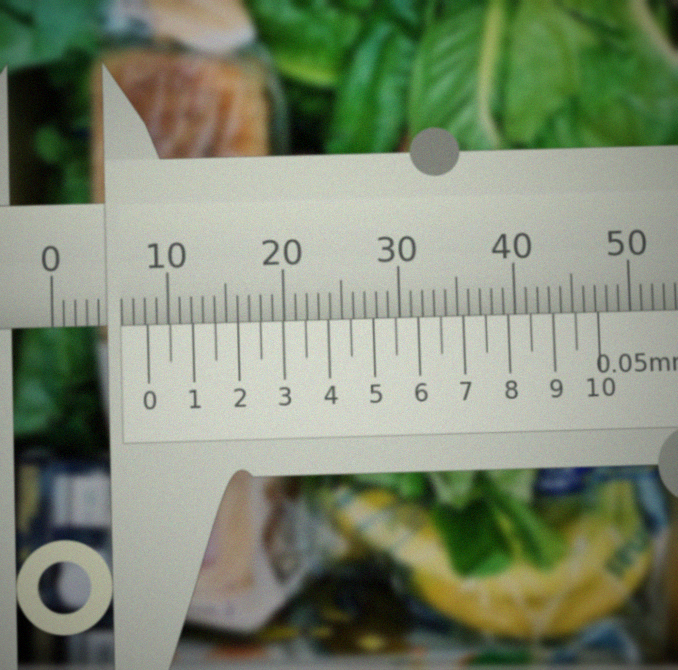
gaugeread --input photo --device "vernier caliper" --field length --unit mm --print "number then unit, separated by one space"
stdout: 8.2 mm
